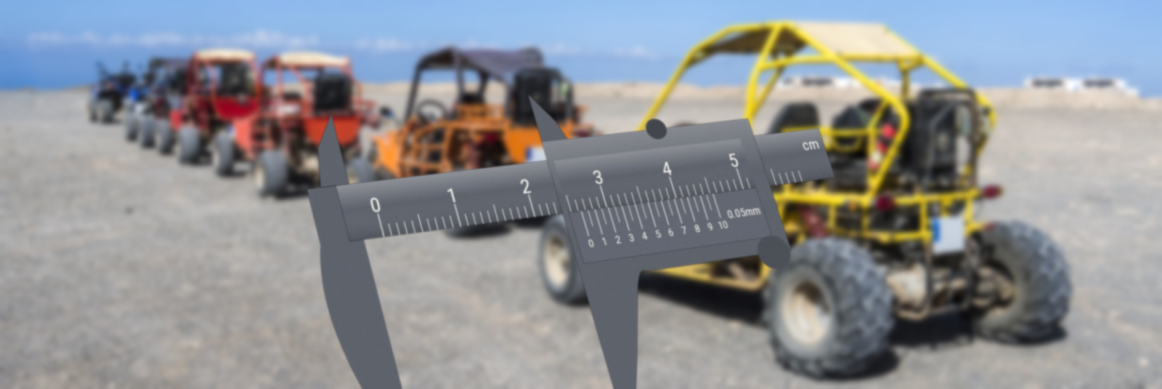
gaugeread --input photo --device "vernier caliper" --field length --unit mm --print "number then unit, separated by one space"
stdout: 26.4 mm
